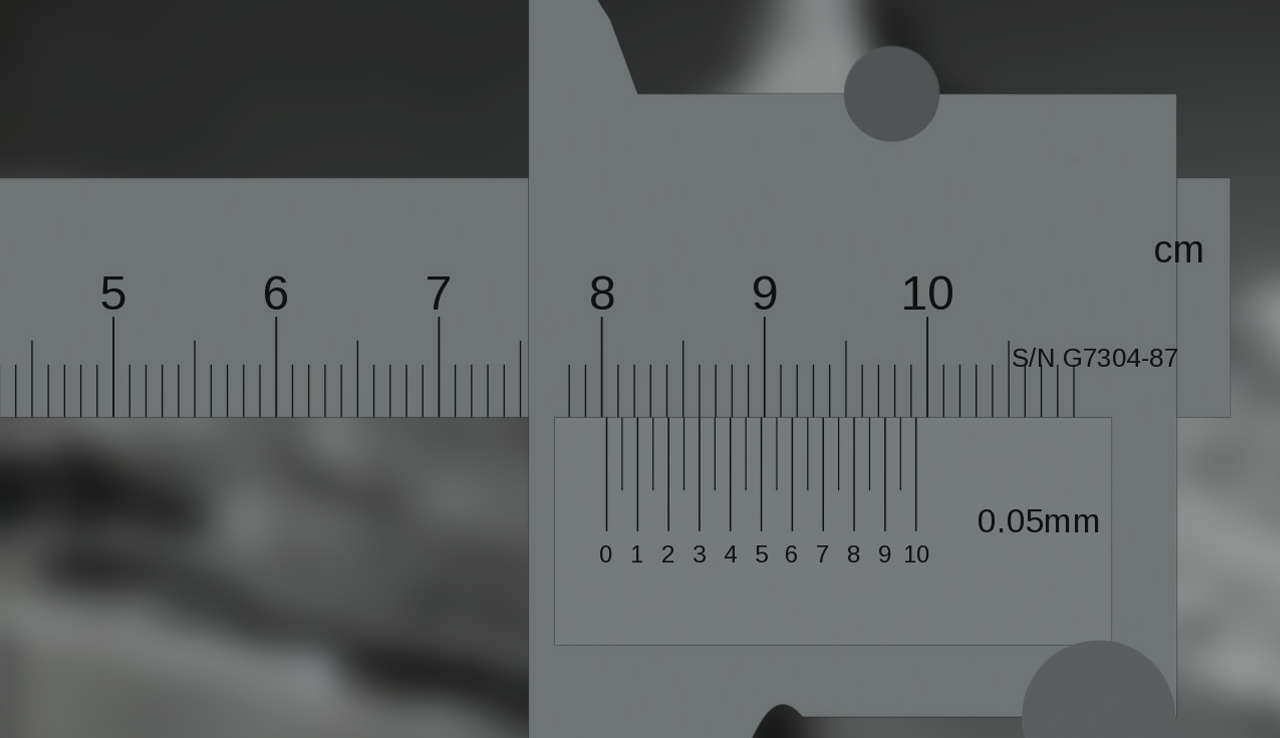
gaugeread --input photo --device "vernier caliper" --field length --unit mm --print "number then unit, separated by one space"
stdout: 80.3 mm
